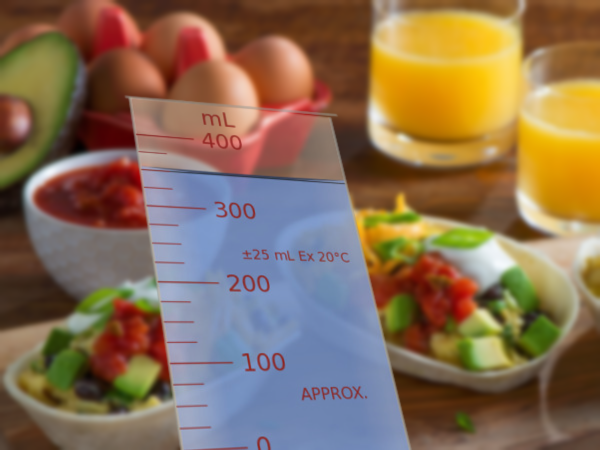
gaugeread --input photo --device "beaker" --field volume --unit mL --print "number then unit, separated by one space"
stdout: 350 mL
